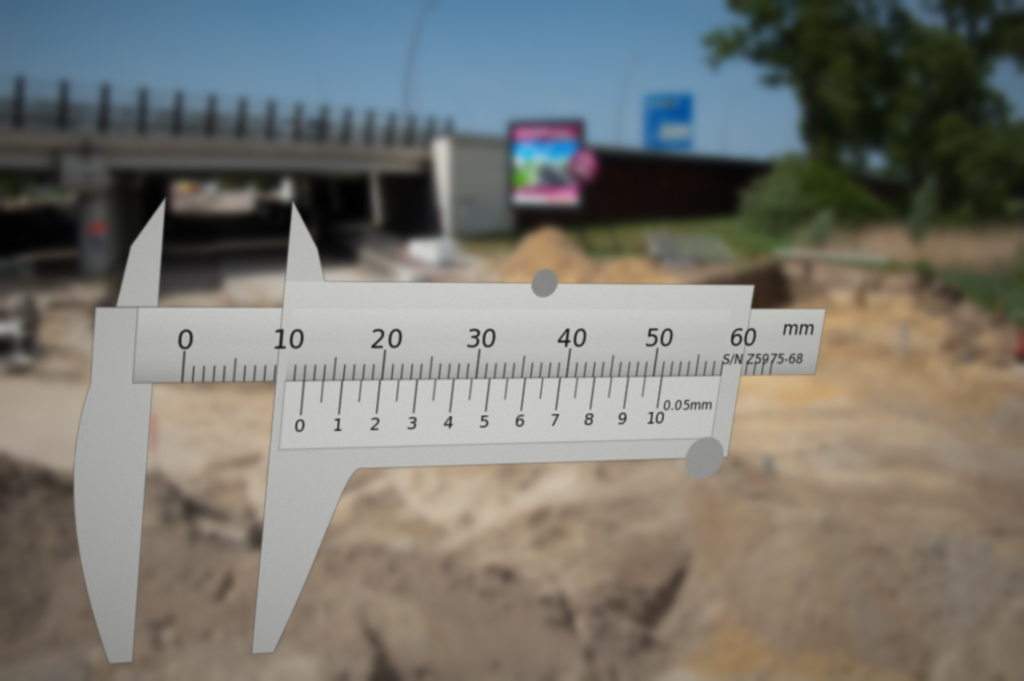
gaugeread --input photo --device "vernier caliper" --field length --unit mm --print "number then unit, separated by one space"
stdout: 12.0 mm
